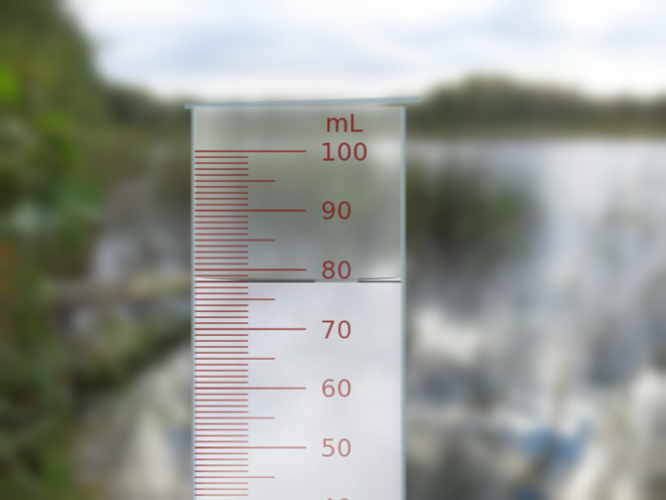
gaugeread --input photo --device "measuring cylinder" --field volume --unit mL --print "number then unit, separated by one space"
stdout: 78 mL
